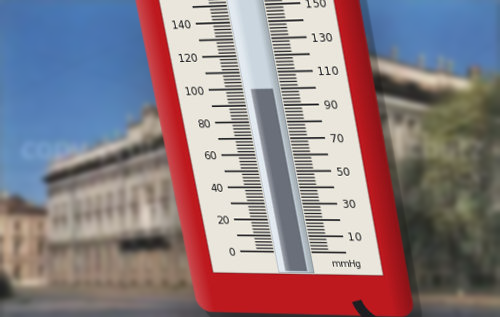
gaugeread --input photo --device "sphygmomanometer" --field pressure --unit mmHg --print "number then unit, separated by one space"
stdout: 100 mmHg
